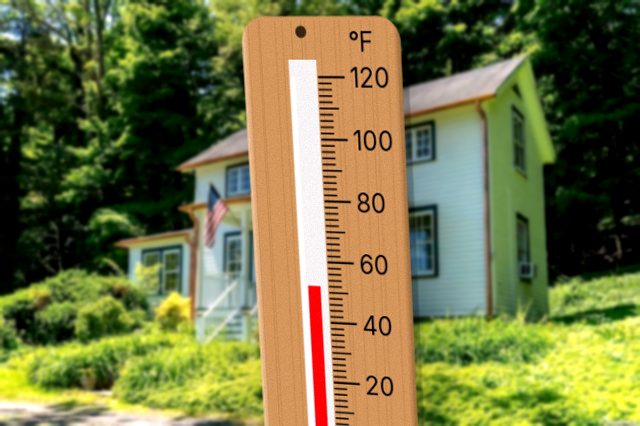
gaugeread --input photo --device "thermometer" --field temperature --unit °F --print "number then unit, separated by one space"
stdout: 52 °F
